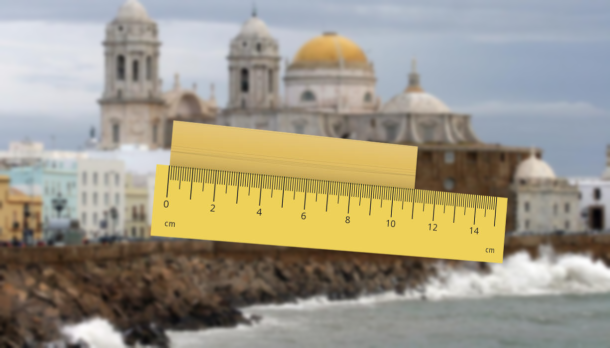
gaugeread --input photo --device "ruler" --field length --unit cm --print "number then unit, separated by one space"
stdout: 11 cm
